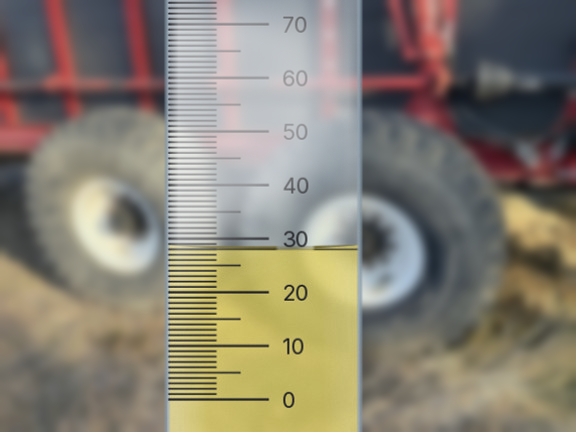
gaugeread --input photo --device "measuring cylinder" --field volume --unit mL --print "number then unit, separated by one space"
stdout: 28 mL
